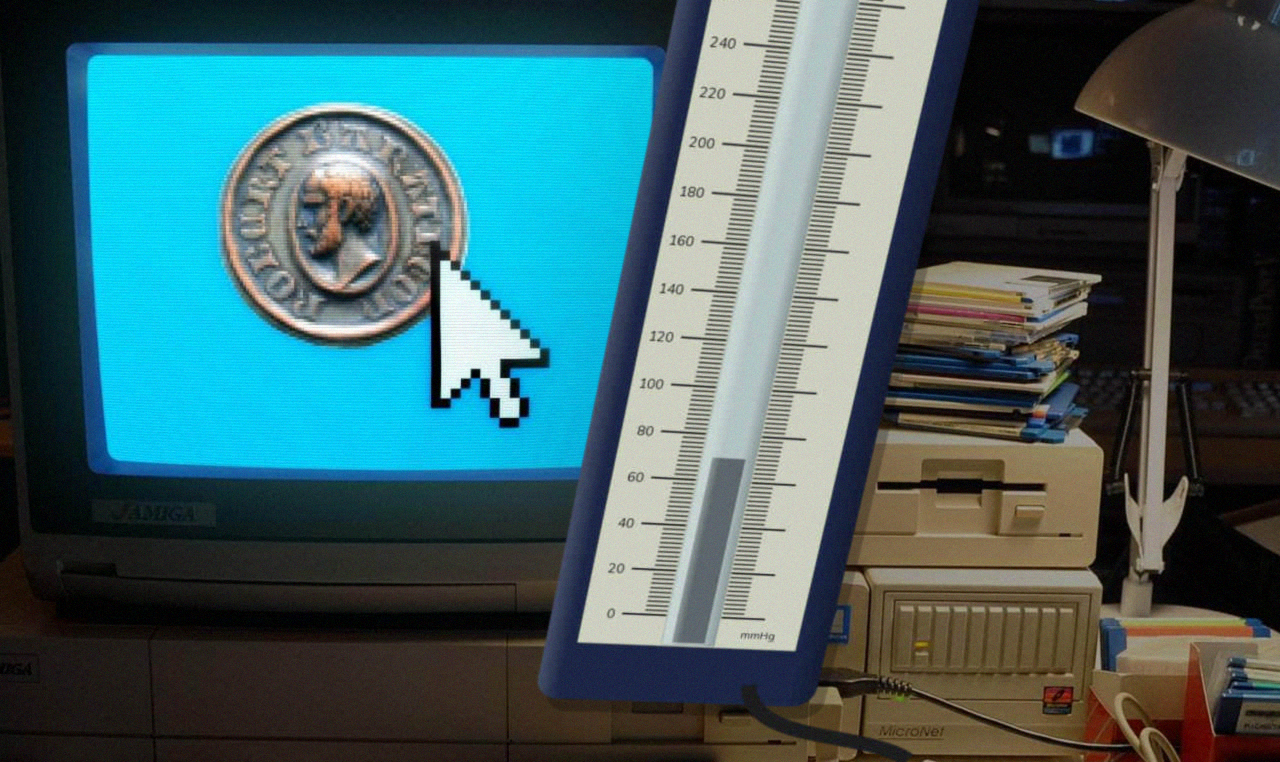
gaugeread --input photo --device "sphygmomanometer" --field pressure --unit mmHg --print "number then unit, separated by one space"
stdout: 70 mmHg
